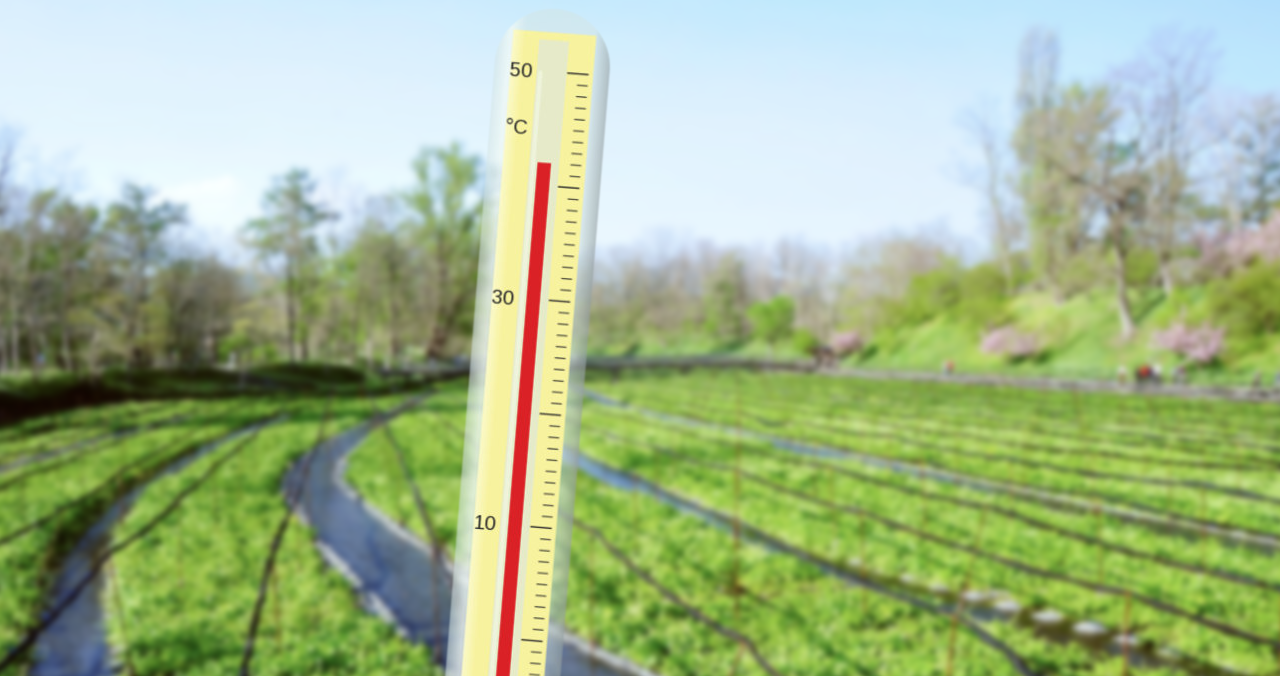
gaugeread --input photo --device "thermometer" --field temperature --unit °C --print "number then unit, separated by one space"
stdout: 42 °C
